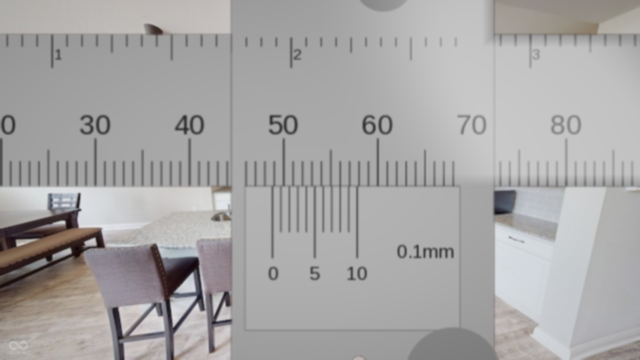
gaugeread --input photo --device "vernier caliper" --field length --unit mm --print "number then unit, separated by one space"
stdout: 48.8 mm
